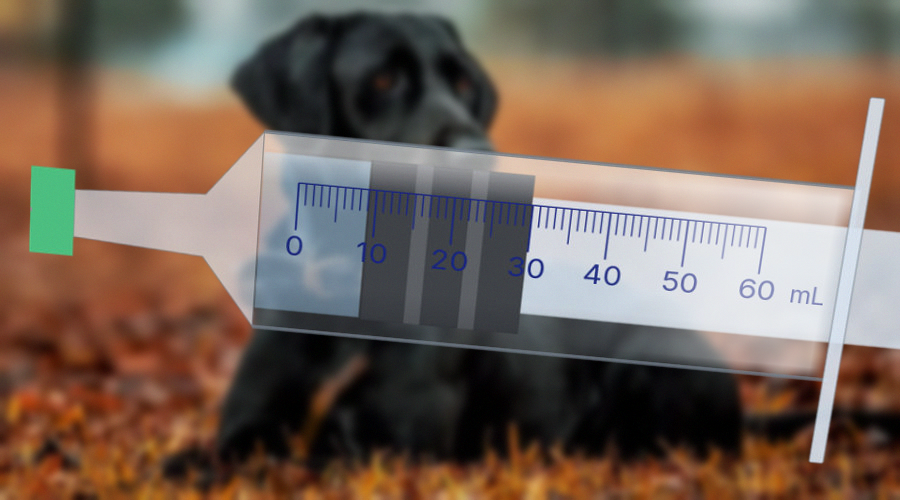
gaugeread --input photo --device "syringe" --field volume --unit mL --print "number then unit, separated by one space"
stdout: 9 mL
